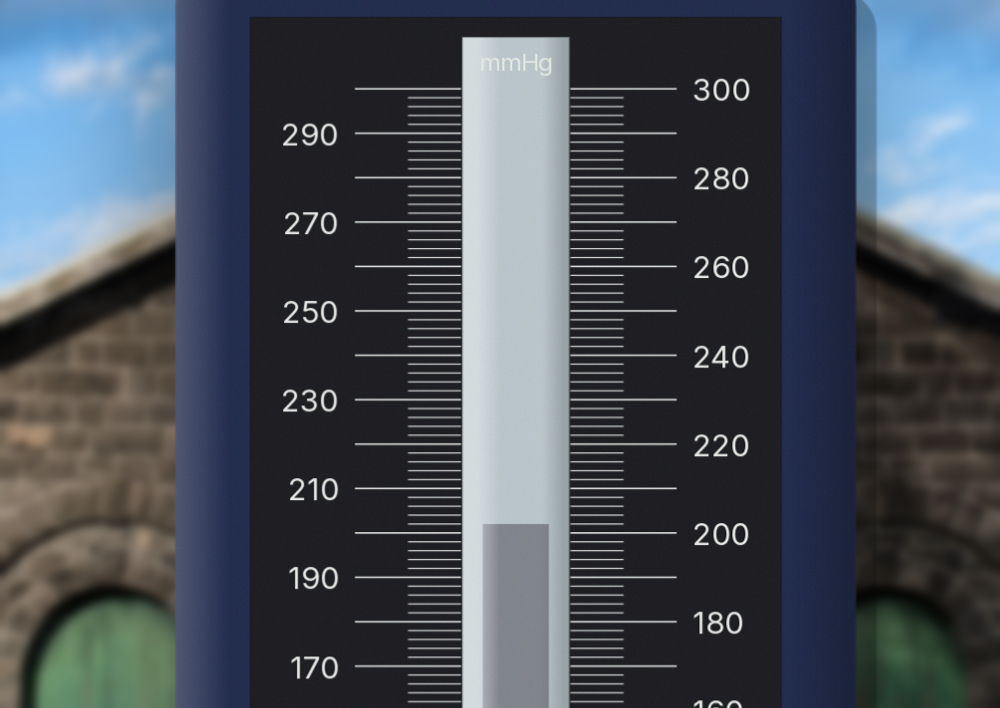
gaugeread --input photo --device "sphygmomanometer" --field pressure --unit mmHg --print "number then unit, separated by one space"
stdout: 202 mmHg
